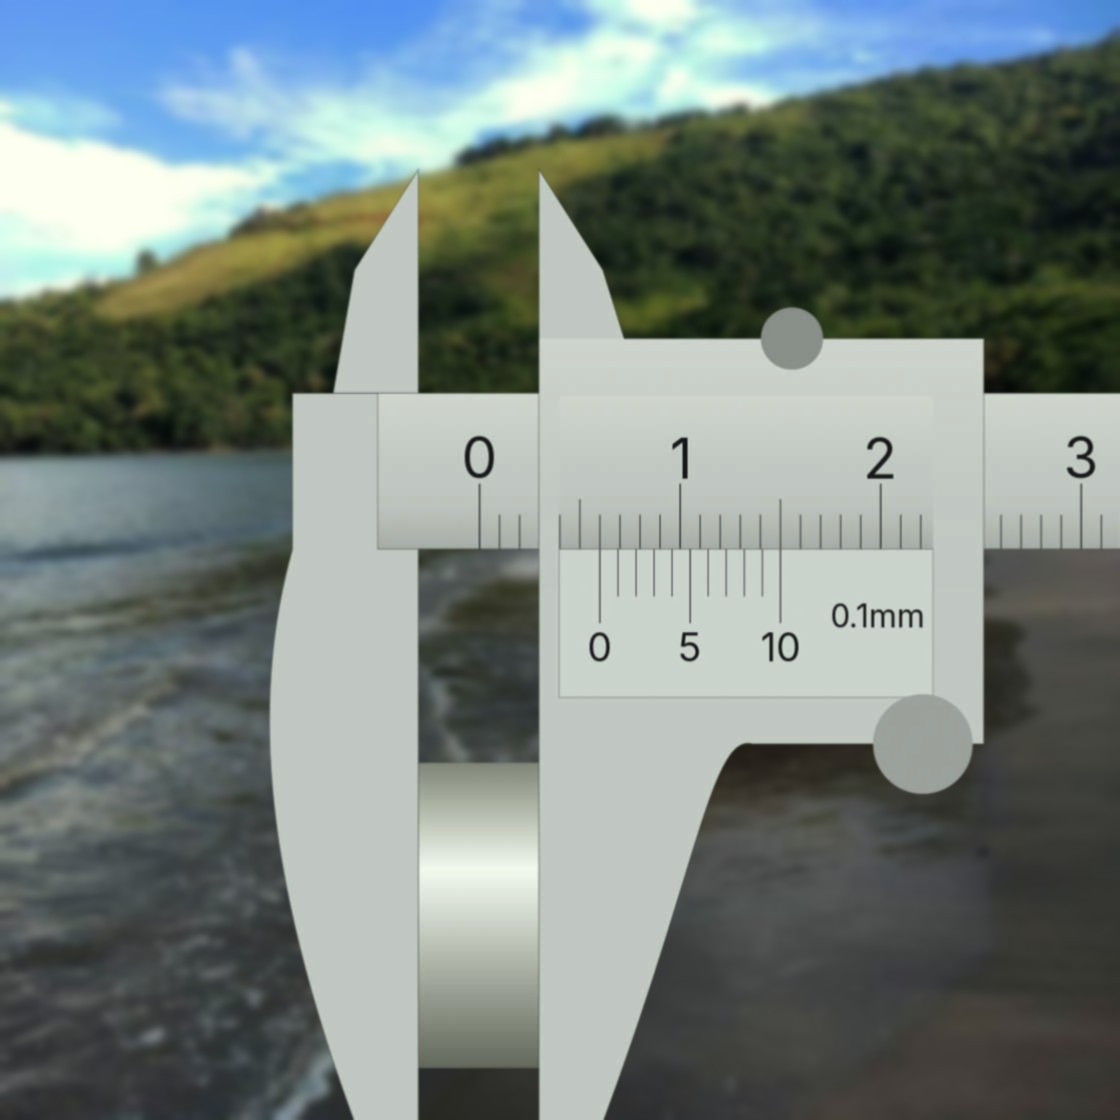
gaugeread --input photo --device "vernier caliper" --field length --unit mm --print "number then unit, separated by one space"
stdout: 6.0 mm
